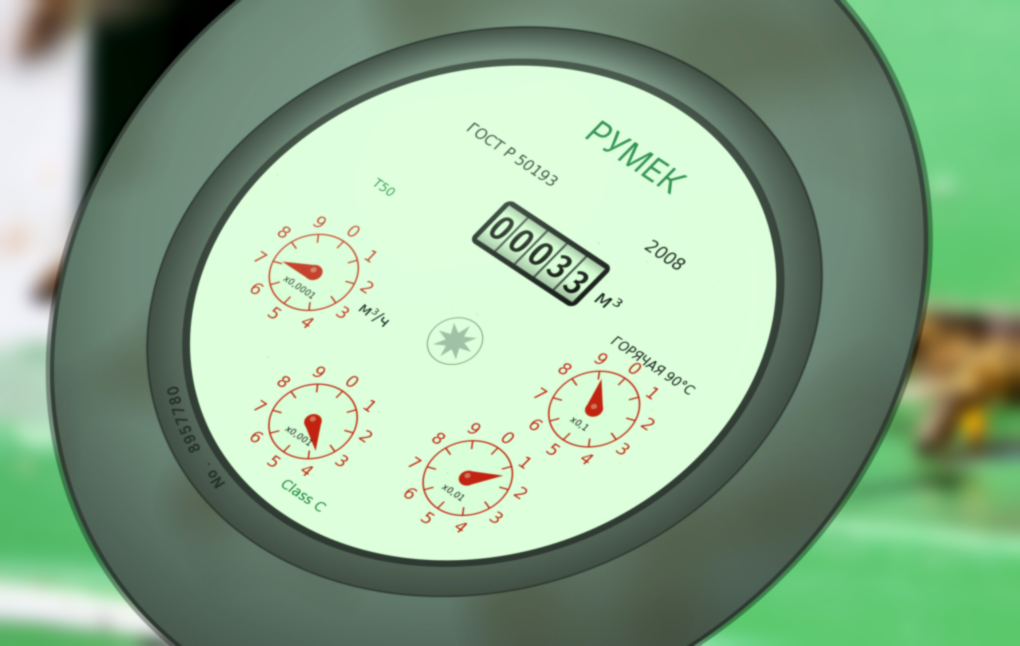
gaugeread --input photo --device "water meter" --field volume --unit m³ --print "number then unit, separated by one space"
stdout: 32.9137 m³
